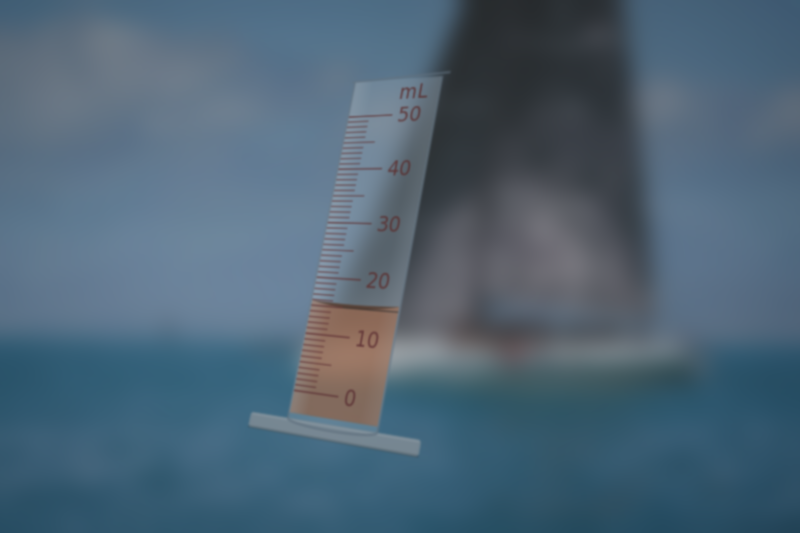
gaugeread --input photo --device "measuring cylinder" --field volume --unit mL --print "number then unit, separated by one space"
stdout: 15 mL
